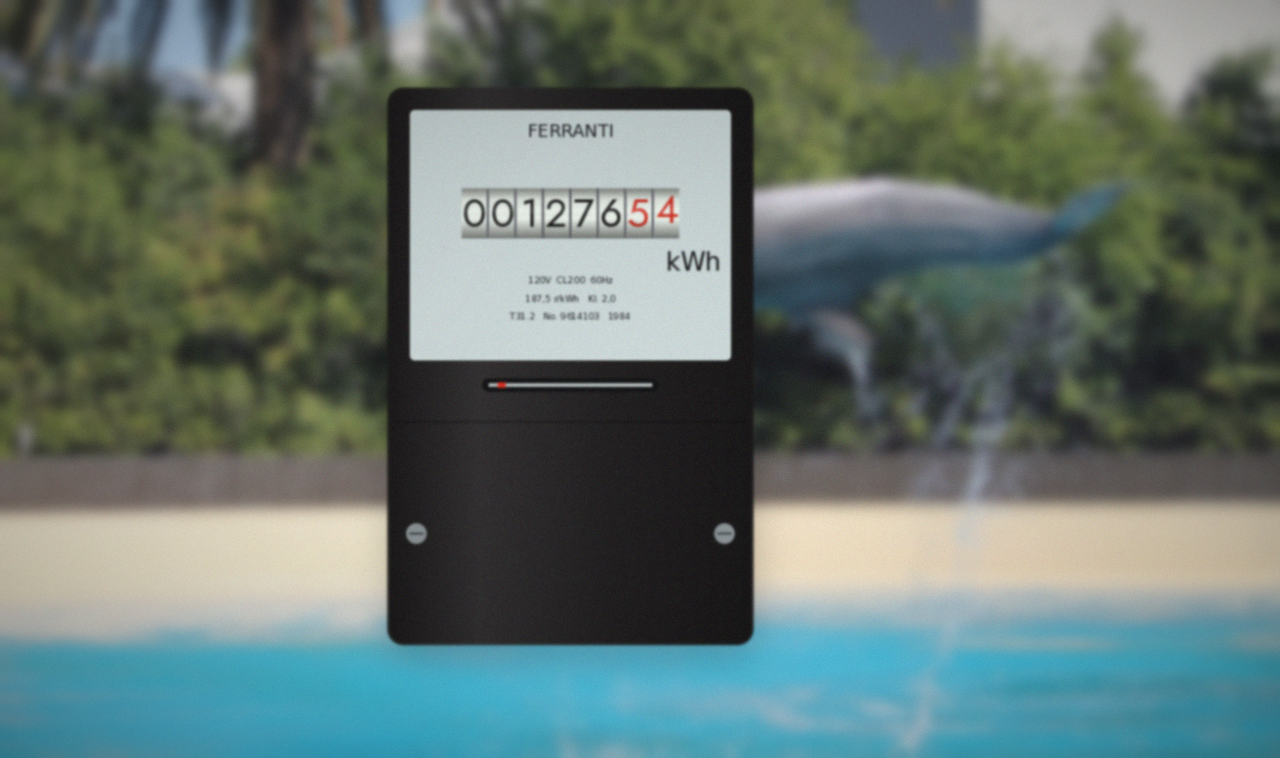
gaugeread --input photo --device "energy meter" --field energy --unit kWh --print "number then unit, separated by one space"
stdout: 1276.54 kWh
